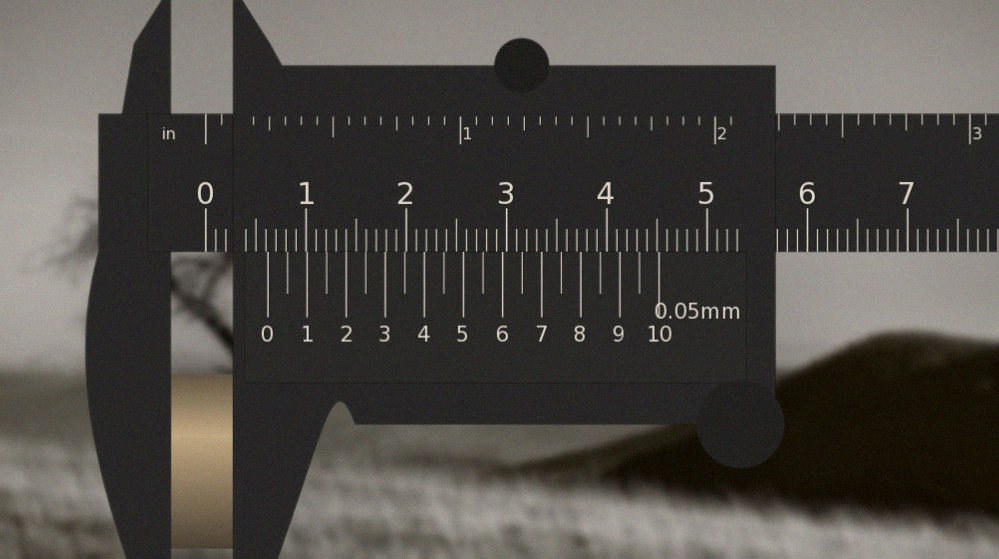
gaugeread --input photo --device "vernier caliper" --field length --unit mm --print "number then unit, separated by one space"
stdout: 6.2 mm
